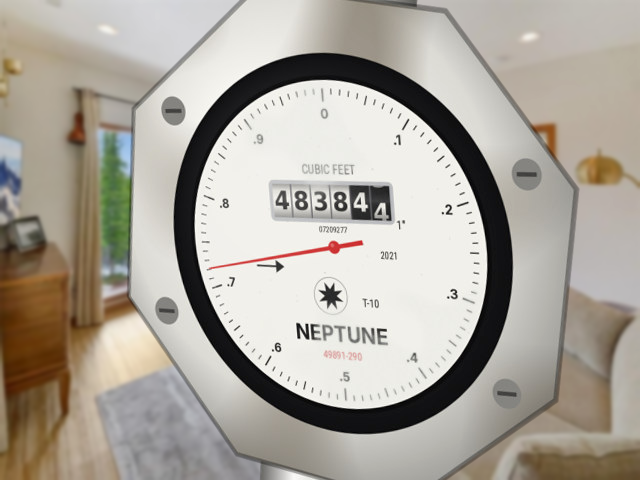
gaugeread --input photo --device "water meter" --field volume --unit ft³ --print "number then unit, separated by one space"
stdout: 483843.72 ft³
